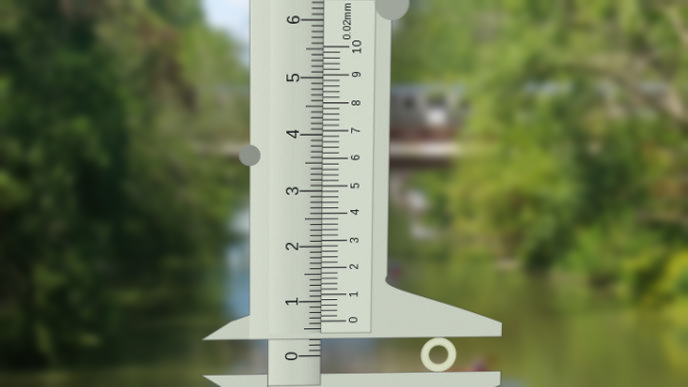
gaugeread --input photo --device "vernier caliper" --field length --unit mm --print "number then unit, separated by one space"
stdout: 6.4 mm
